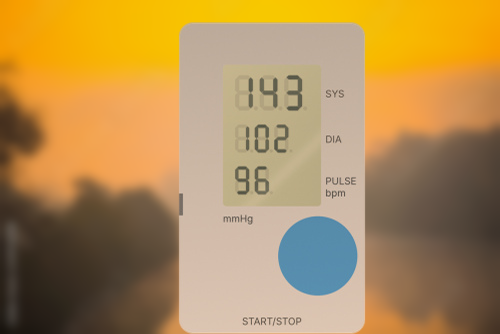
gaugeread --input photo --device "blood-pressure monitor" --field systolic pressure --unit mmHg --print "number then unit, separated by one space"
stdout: 143 mmHg
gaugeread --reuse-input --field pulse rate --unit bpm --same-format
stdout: 96 bpm
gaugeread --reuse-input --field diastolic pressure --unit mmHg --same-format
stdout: 102 mmHg
